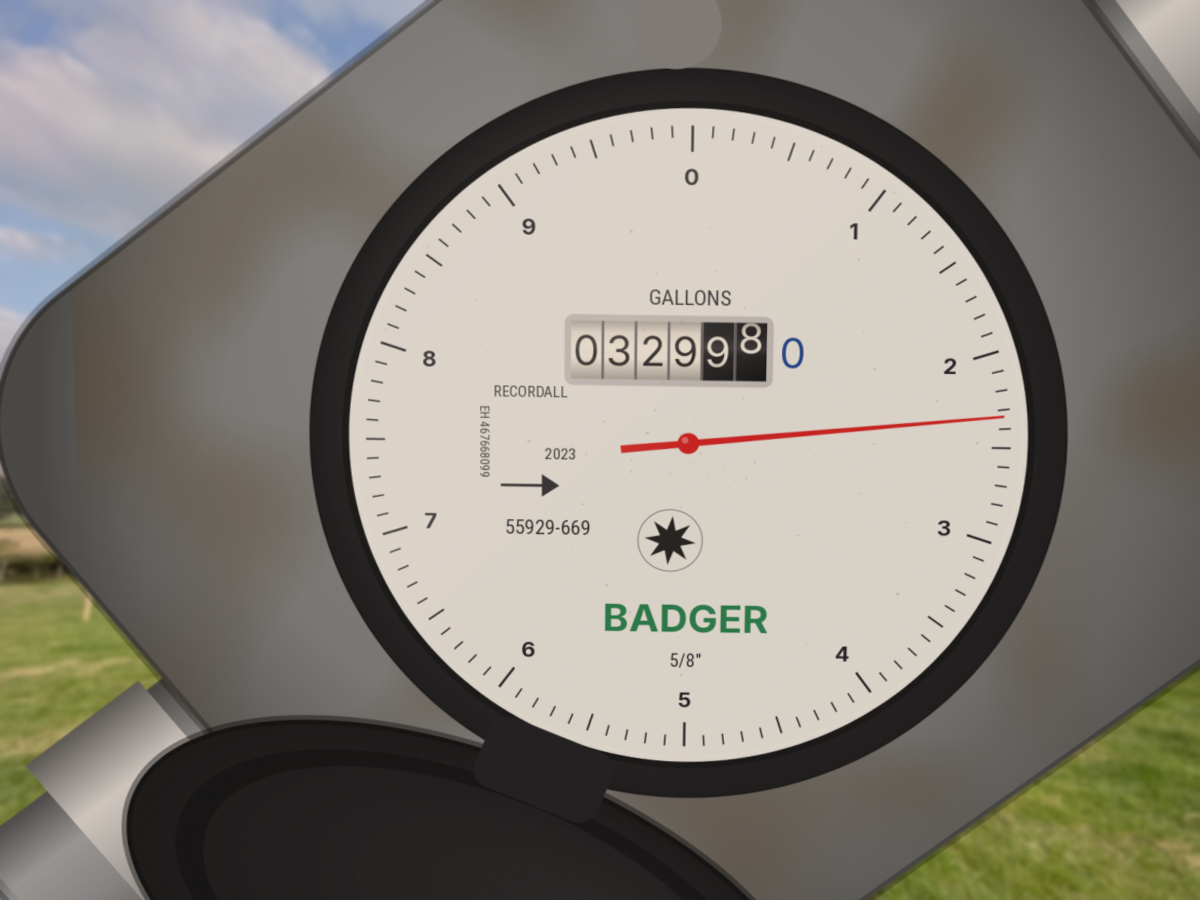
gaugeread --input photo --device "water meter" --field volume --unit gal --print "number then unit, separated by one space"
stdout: 329982.3 gal
